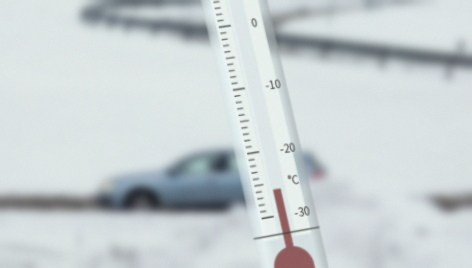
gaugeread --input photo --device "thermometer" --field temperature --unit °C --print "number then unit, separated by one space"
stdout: -26 °C
